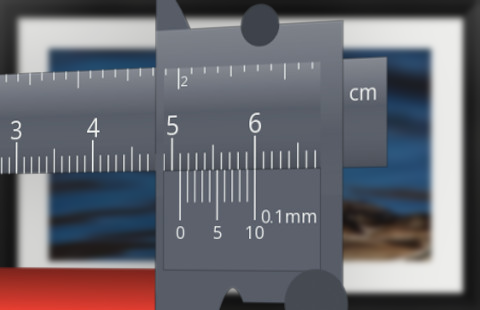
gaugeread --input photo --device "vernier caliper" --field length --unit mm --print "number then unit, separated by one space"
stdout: 51.0 mm
